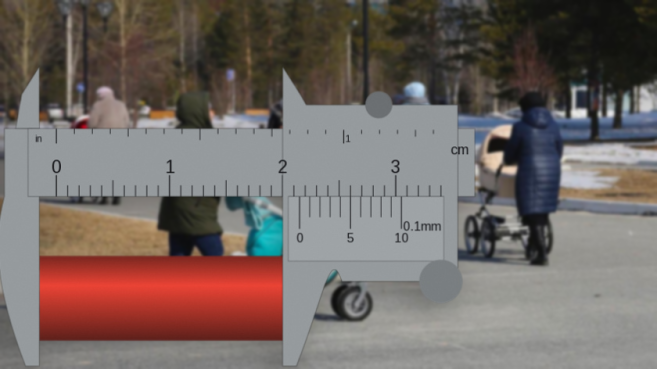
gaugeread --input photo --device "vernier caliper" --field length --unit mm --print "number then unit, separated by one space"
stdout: 21.5 mm
